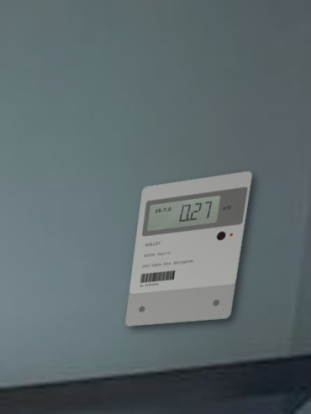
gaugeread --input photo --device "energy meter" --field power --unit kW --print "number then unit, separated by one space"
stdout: 0.27 kW
